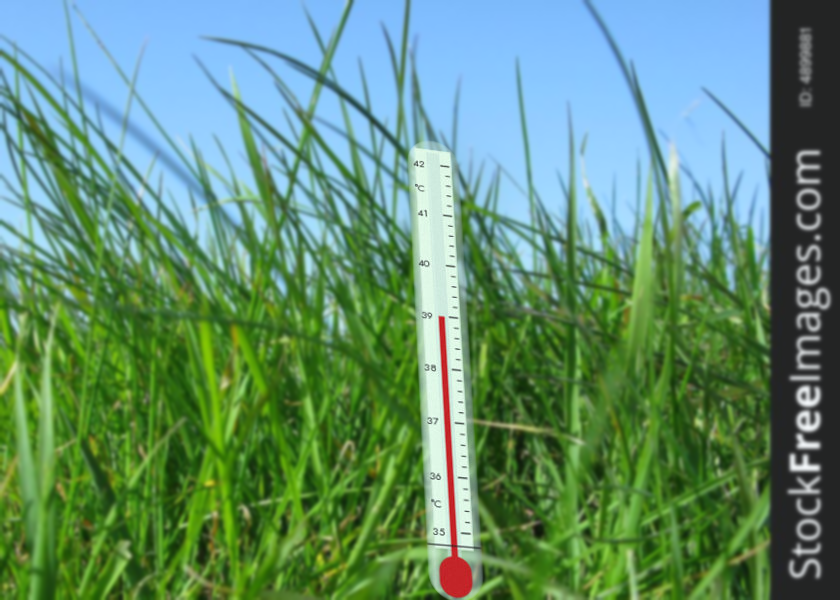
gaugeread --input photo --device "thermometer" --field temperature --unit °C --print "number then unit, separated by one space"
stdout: 39 °C
